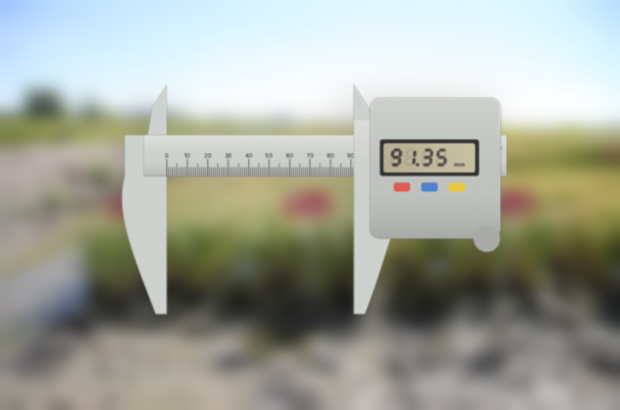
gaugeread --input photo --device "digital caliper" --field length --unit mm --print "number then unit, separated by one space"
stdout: 91.35 mm
